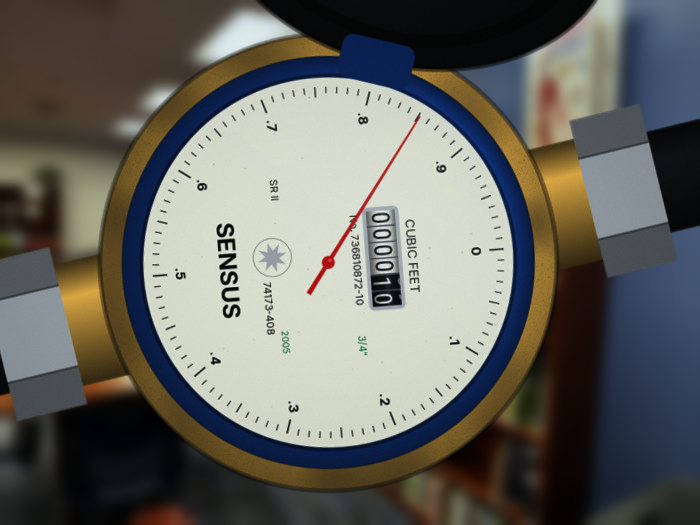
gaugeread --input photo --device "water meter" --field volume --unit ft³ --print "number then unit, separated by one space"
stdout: 9.85 ft³
